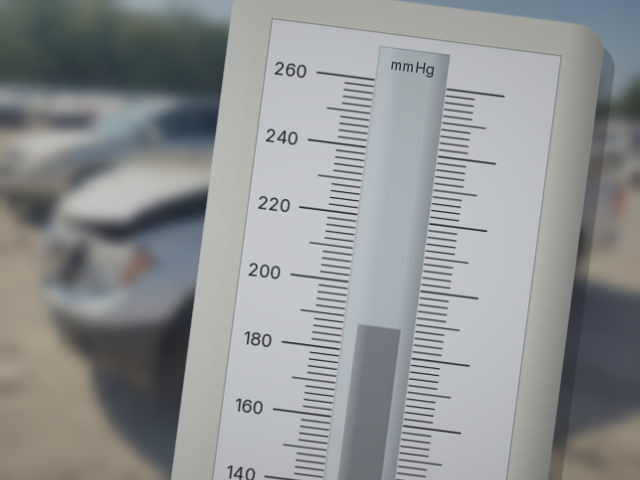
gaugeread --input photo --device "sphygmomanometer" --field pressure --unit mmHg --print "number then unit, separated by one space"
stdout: 188 mmHg
